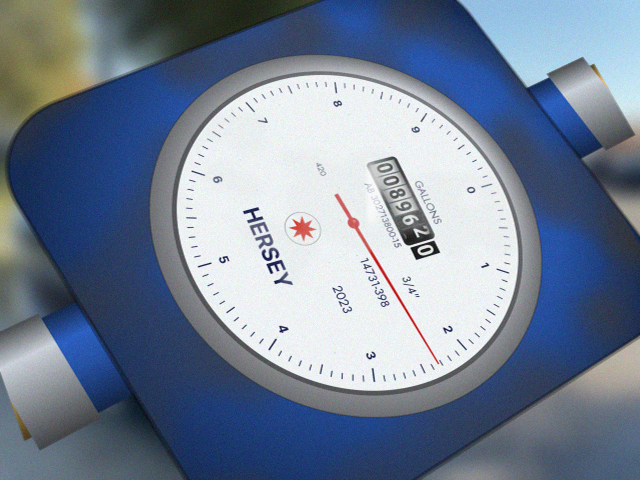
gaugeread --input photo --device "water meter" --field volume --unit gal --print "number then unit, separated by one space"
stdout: 89622.3 gal
